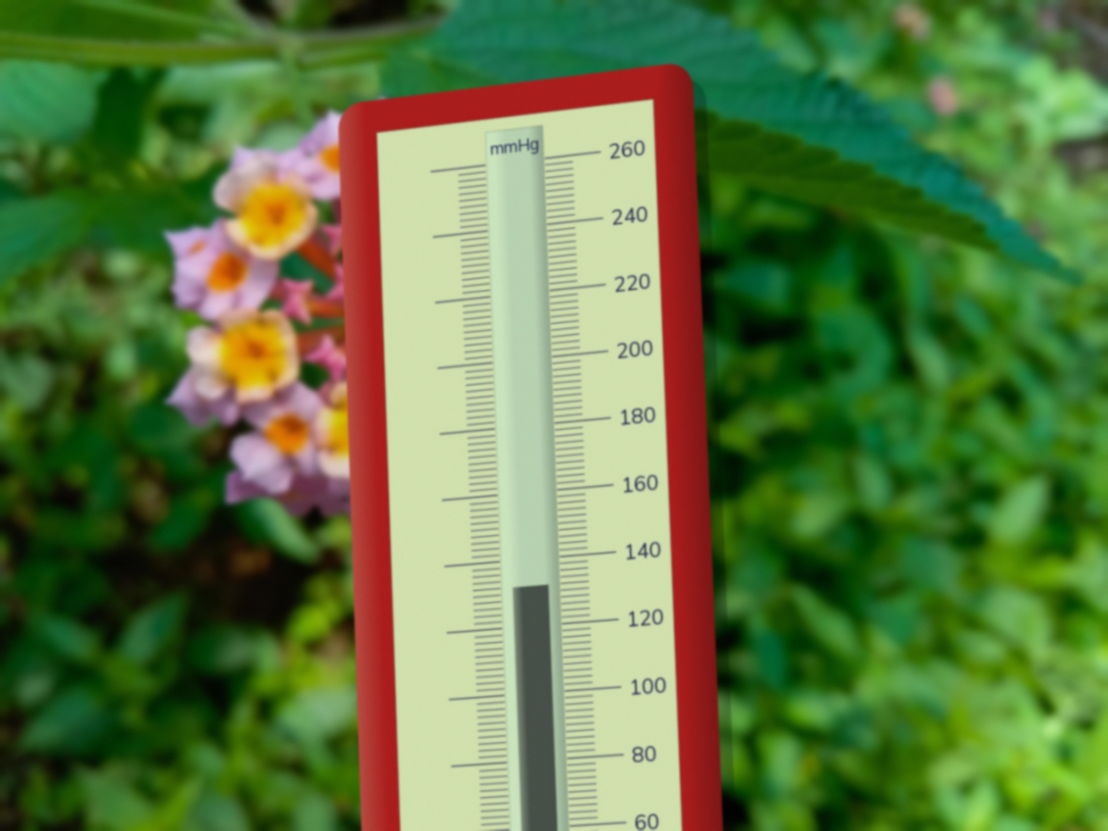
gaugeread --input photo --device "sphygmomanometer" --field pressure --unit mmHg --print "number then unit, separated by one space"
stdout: 132 mmHg
